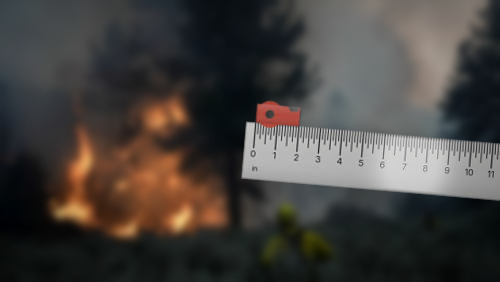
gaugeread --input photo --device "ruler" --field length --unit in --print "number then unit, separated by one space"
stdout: 2 in
